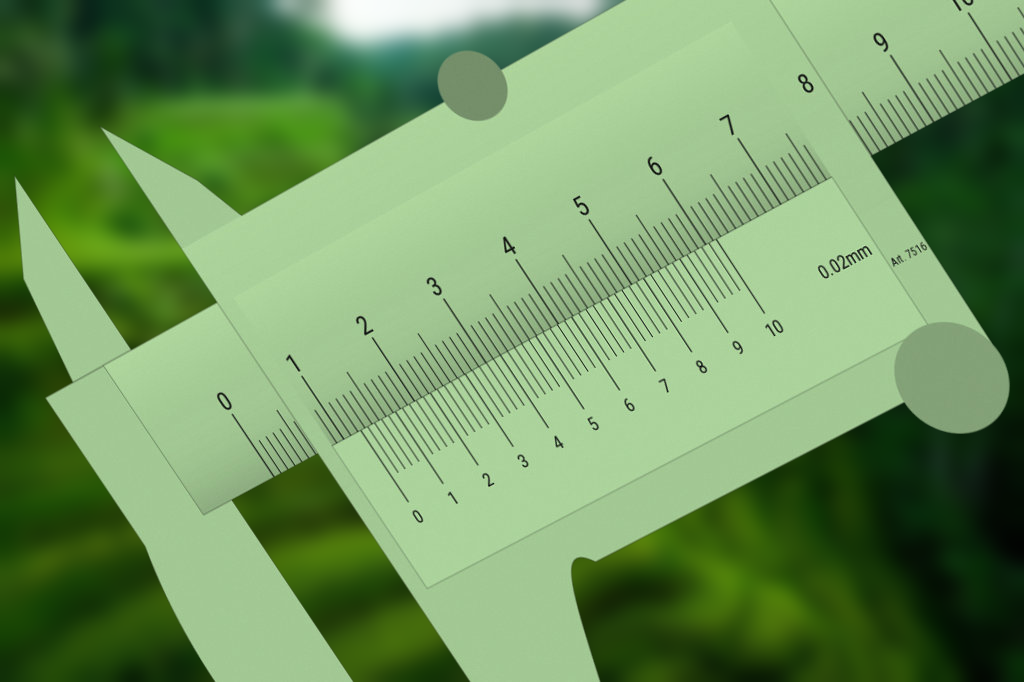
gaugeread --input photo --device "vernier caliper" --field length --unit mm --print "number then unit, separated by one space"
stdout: 12.4 mm
